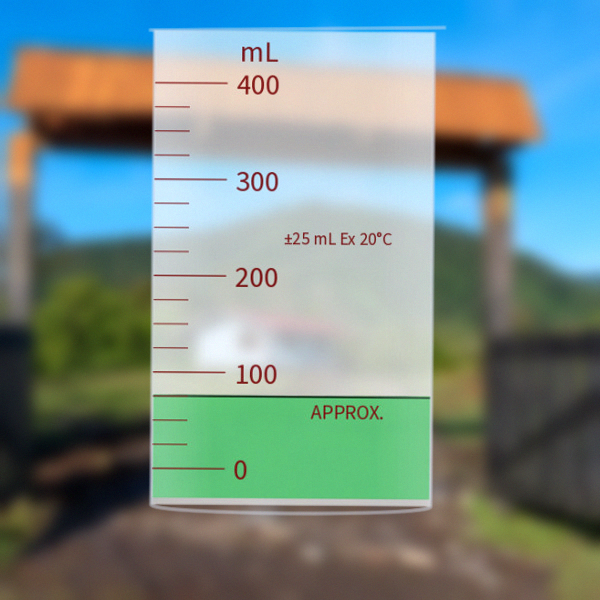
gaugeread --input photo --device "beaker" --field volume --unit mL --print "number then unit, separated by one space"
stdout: 75 mL
